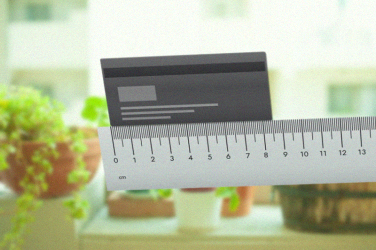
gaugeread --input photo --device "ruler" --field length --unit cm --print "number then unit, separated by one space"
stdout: 8.5 cm
